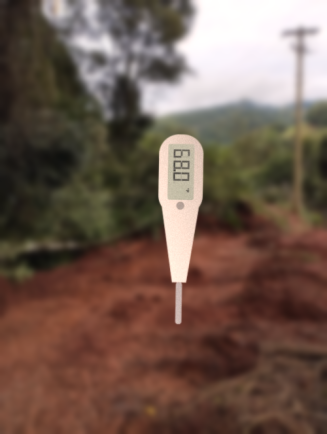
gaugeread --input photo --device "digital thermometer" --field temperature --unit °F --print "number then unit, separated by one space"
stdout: 68.0 °F
